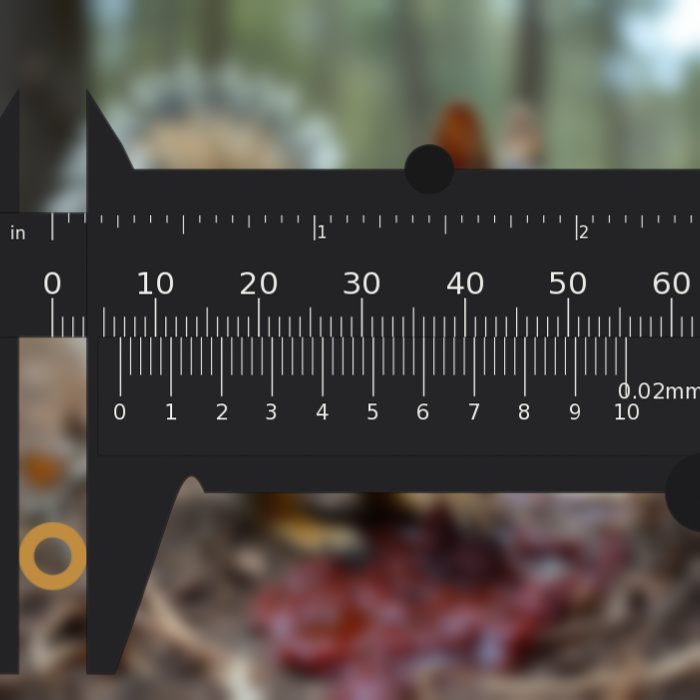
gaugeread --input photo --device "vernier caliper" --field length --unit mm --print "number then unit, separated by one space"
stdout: 6.6 mm
